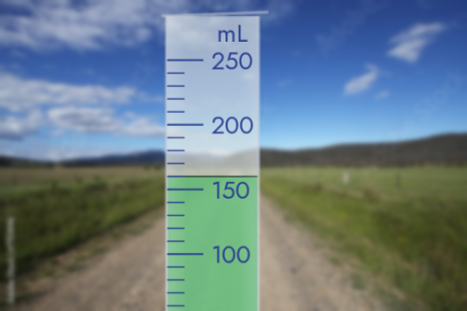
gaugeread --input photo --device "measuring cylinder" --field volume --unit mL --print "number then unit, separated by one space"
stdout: 160 mL
